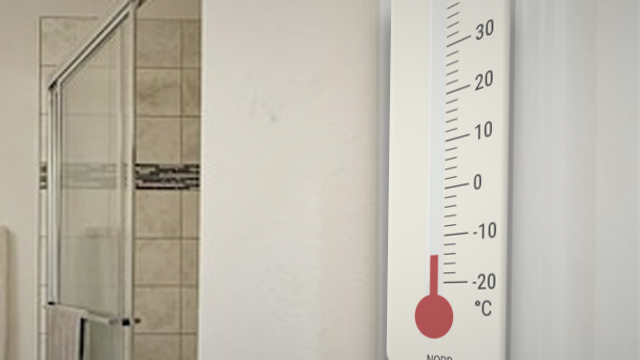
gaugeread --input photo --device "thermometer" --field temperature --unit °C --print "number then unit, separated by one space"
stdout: -14 °C
